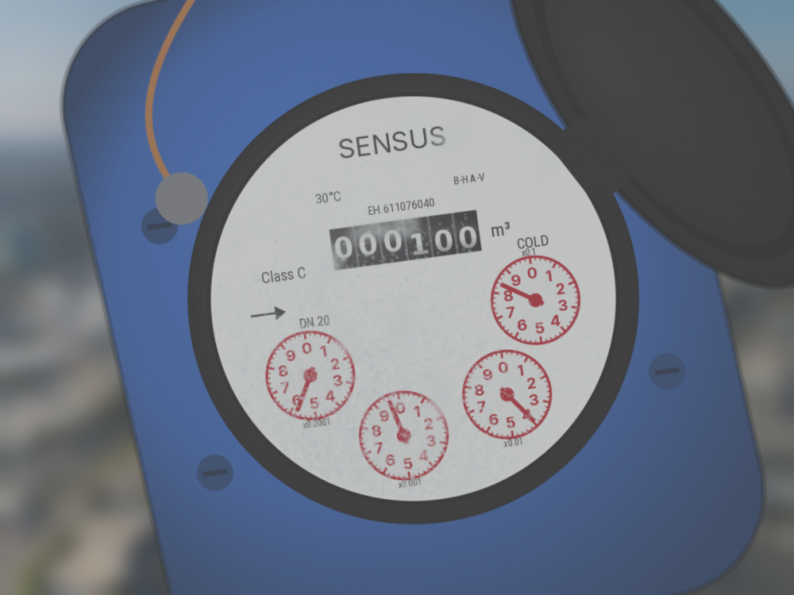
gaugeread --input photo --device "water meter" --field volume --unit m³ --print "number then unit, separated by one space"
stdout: 99.8395 m³
